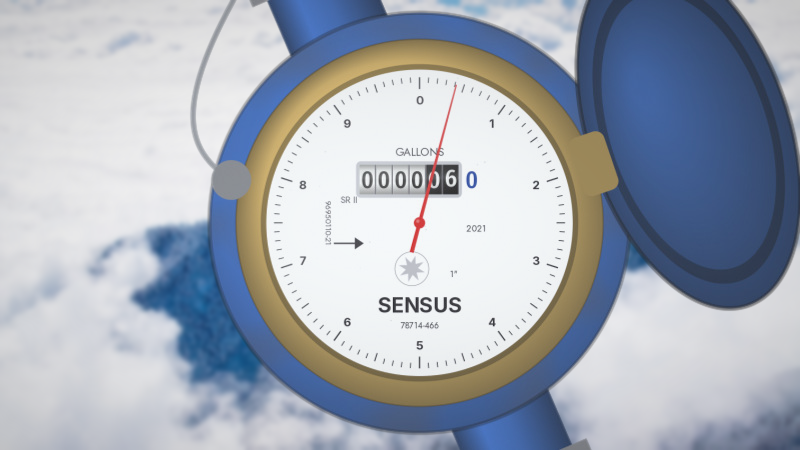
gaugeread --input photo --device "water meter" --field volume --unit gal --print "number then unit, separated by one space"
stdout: 60.4 gal
